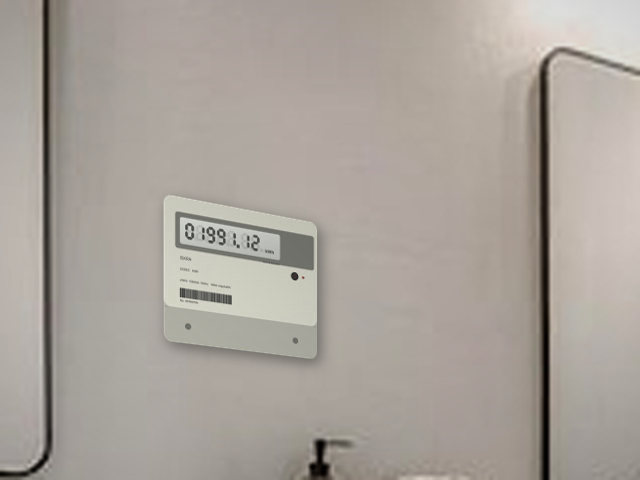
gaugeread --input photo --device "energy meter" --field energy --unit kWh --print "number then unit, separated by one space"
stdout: 1991.12 kWh
